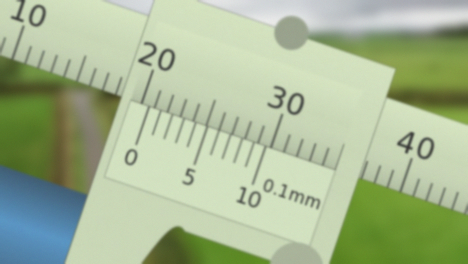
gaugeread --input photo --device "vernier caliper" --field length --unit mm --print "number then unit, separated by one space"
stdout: 20.6 mm
